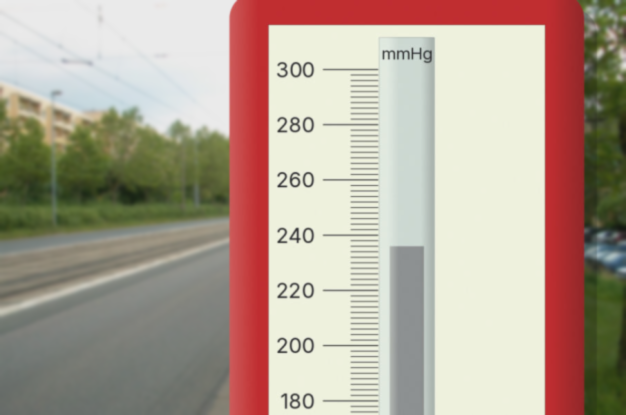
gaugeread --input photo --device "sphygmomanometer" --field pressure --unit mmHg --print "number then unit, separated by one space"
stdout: 236 mmHg
